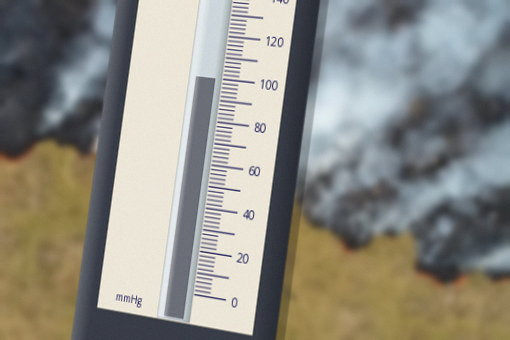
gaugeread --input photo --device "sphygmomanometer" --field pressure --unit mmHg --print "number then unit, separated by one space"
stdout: 100 mmHg
